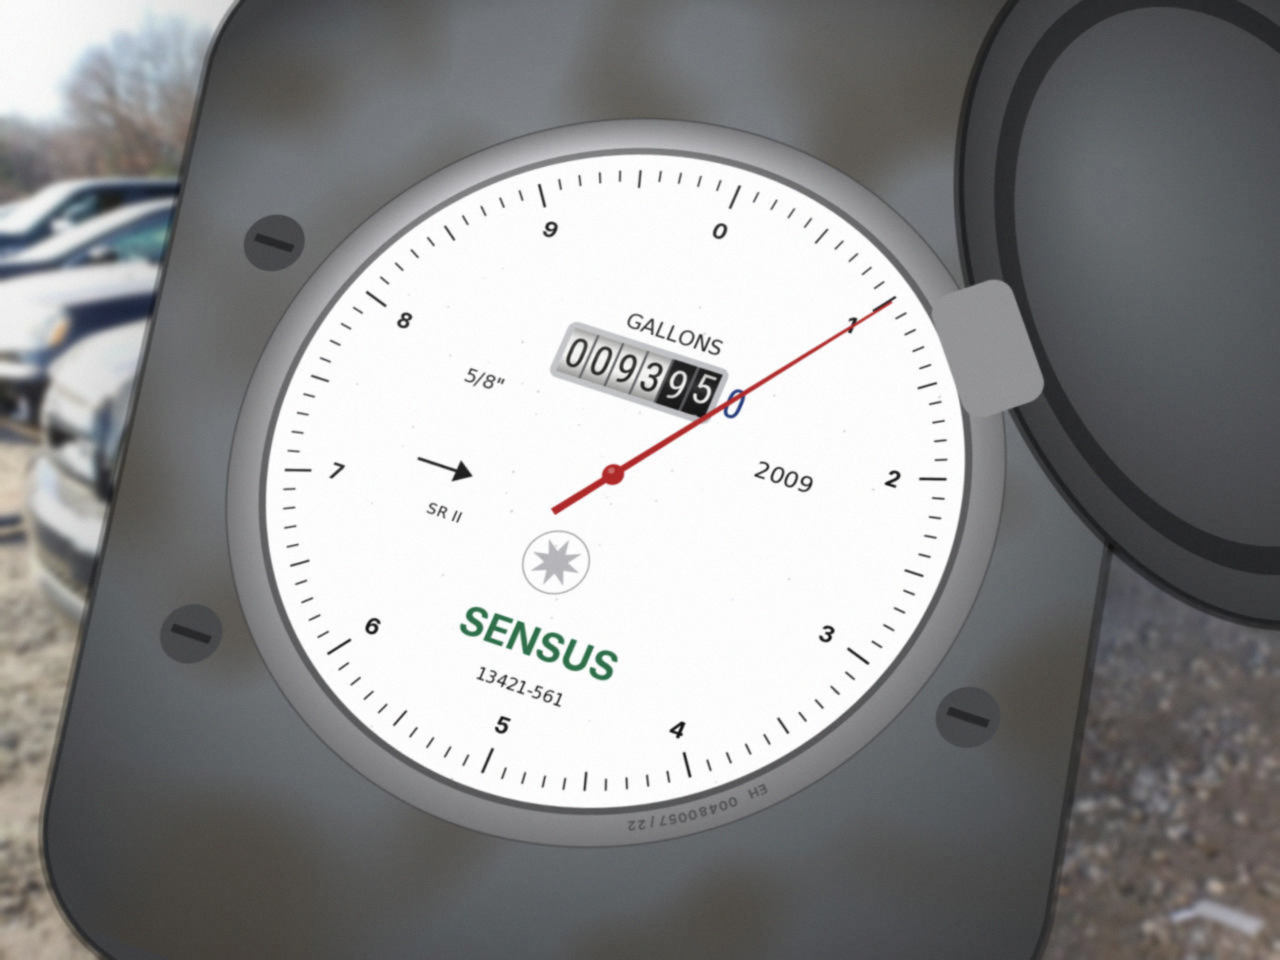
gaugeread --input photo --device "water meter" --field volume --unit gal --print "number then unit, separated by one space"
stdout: 93951.0 gal
